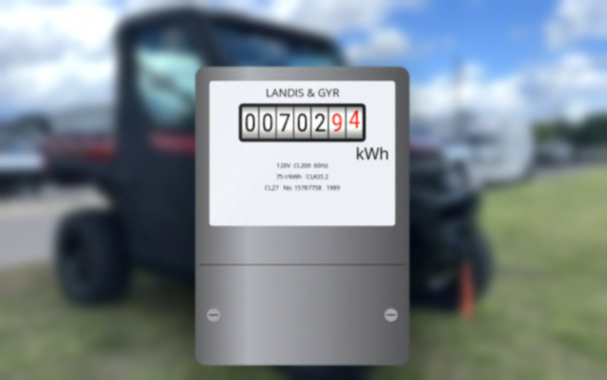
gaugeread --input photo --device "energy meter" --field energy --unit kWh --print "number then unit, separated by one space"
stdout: 702.94 kWh
